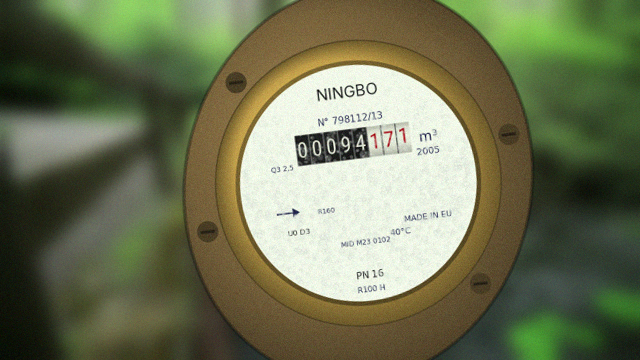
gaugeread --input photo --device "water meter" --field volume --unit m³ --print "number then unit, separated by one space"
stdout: 94.171 m³
